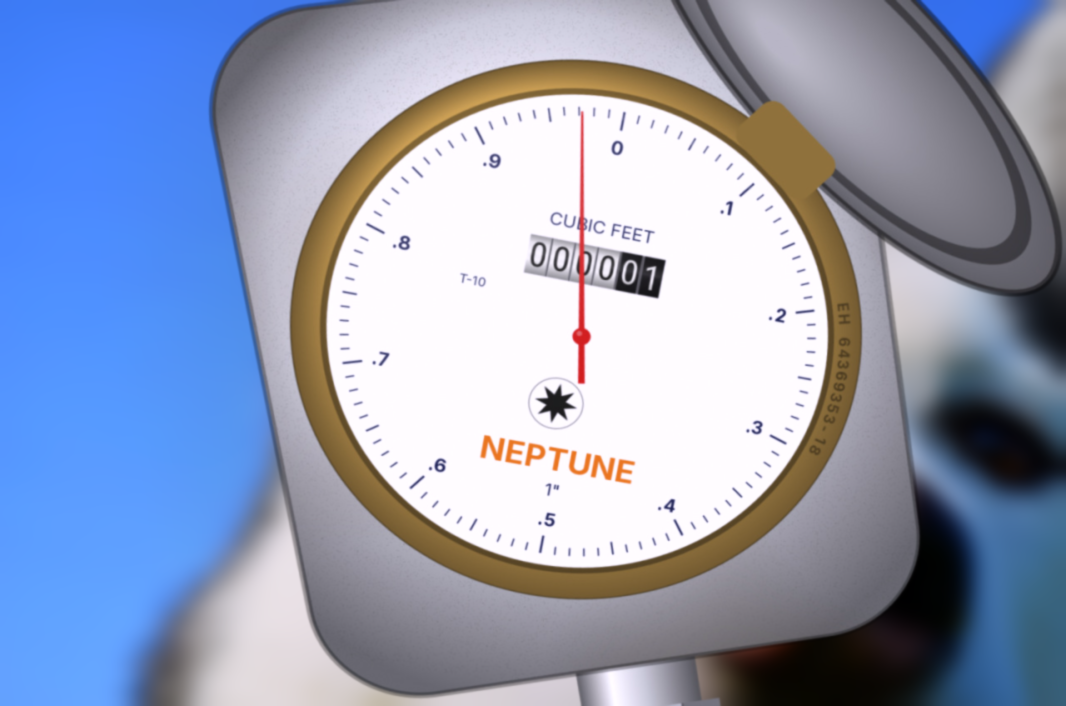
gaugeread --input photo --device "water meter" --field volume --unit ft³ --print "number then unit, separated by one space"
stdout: 0.97 ft³
